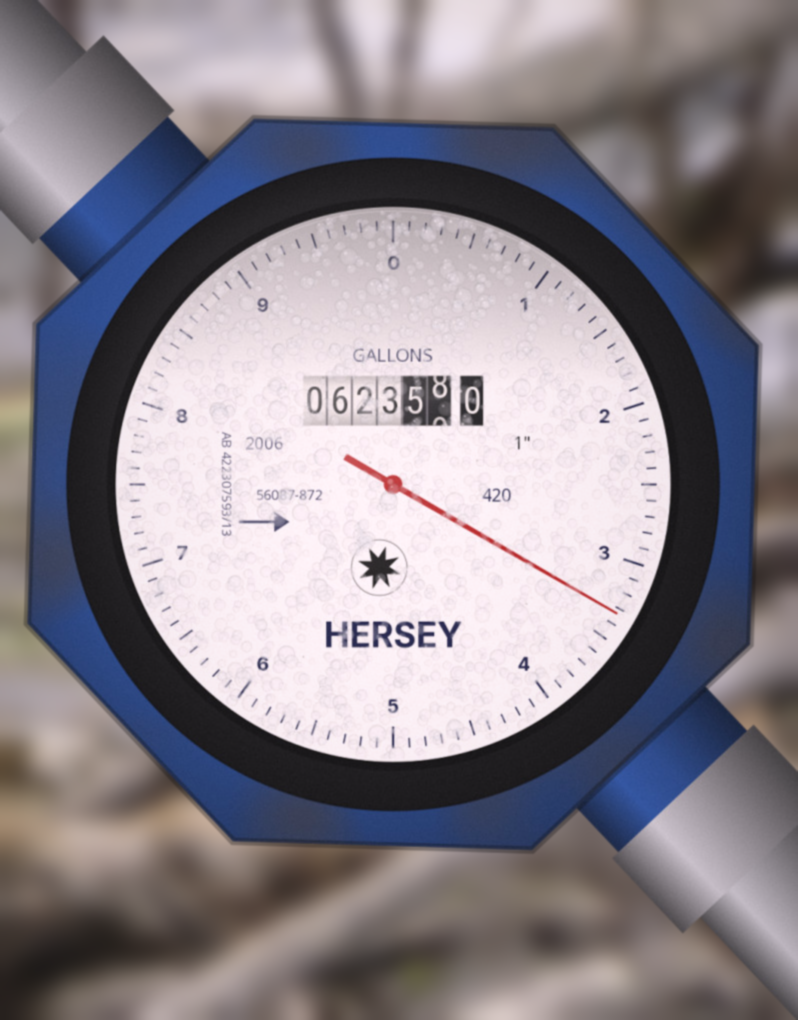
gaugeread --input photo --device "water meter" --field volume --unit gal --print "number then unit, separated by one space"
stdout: 623583.3 gal
